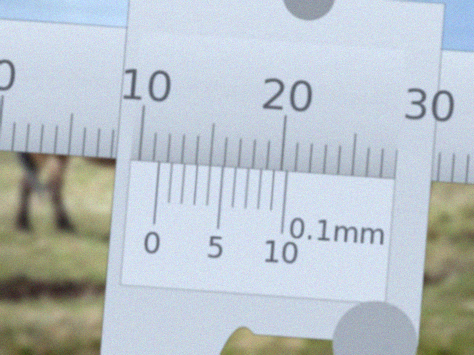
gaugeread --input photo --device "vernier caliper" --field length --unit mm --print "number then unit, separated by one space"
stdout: 11.4 mm
